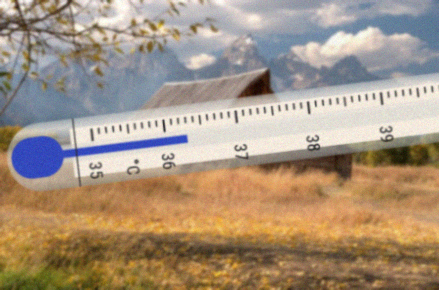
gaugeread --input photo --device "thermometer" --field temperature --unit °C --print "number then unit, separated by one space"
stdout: 36.3 °C
